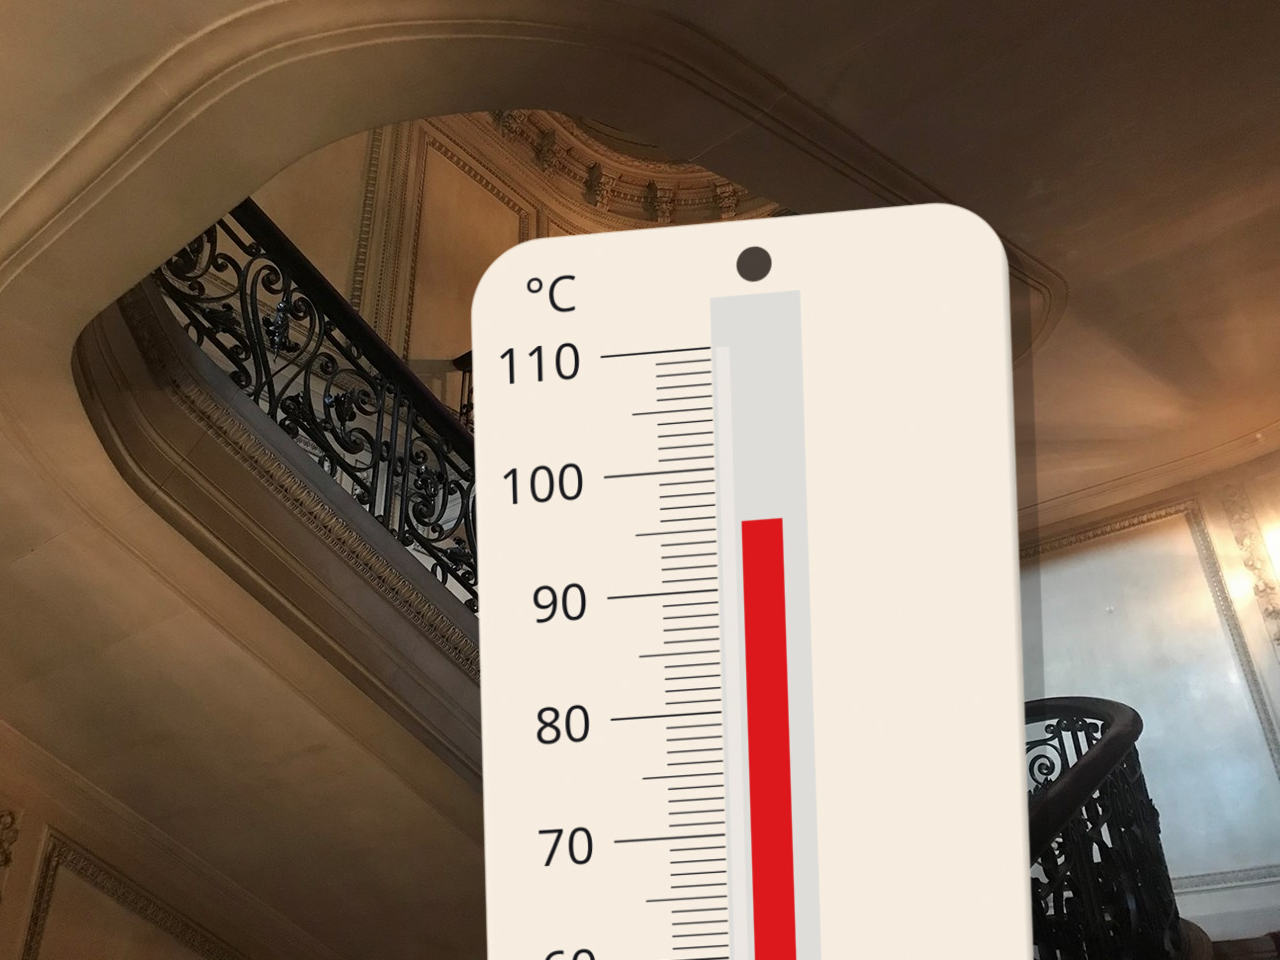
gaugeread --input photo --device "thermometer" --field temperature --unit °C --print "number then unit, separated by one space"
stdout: 95.5 °C
